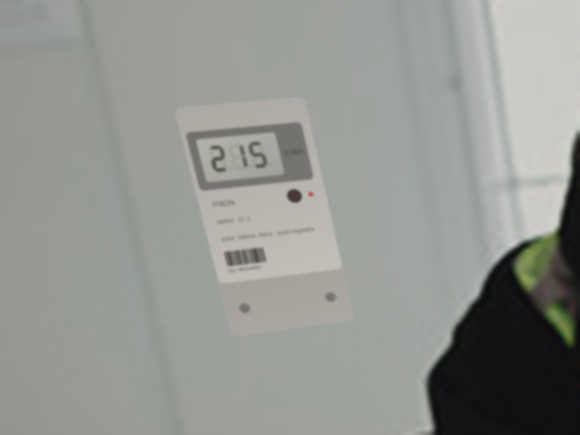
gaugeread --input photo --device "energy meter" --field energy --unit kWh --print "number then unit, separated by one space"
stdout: 215 kWh
